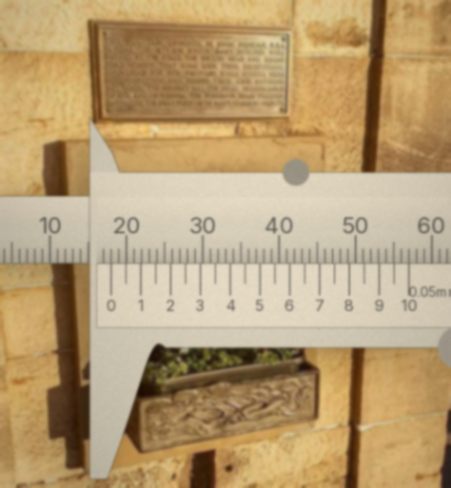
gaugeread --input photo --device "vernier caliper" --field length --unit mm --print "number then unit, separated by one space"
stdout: 18.0 mm
